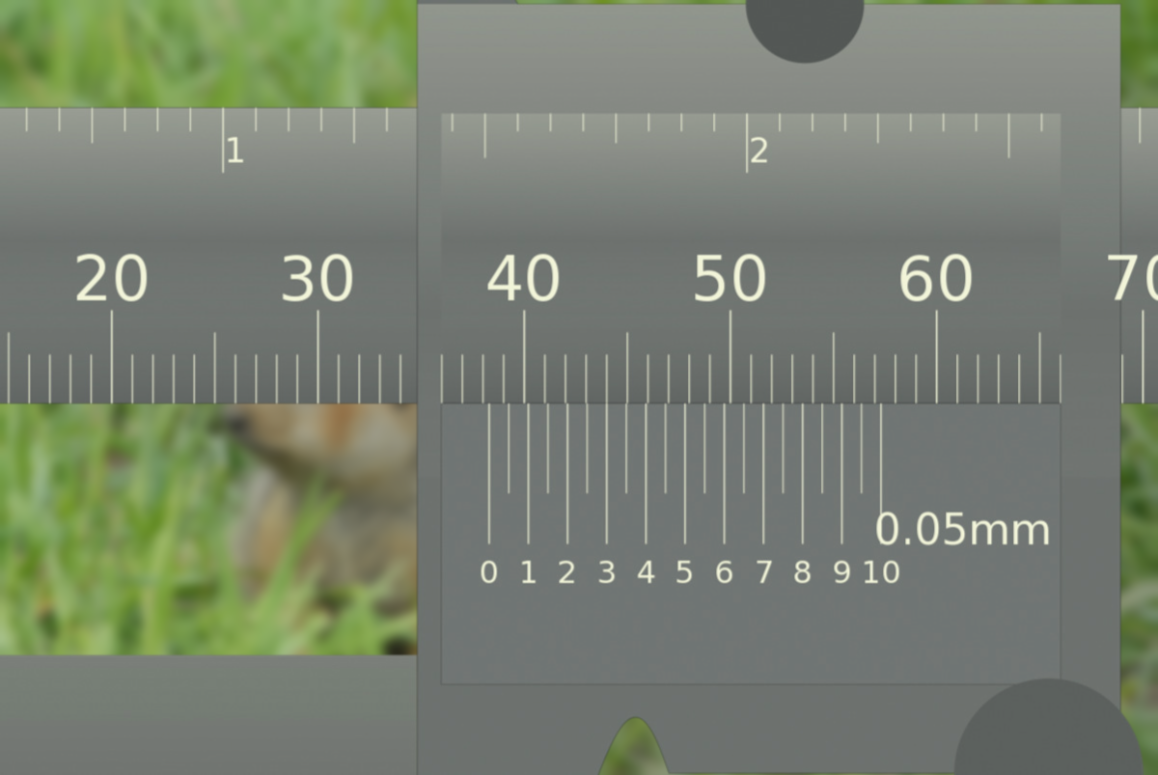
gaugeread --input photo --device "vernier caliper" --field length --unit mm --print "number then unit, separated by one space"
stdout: 38.3 mm
